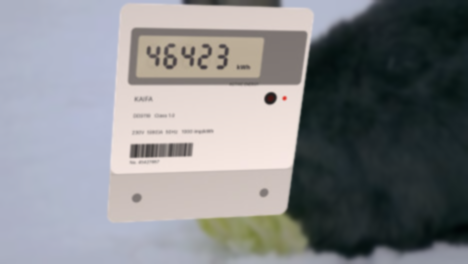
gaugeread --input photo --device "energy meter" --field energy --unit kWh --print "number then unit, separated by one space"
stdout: 46423 kWh
